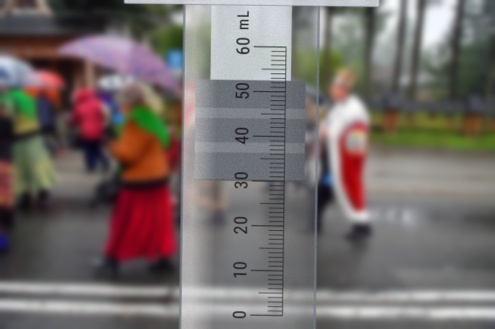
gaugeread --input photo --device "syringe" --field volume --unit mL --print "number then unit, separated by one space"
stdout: 30 mL
